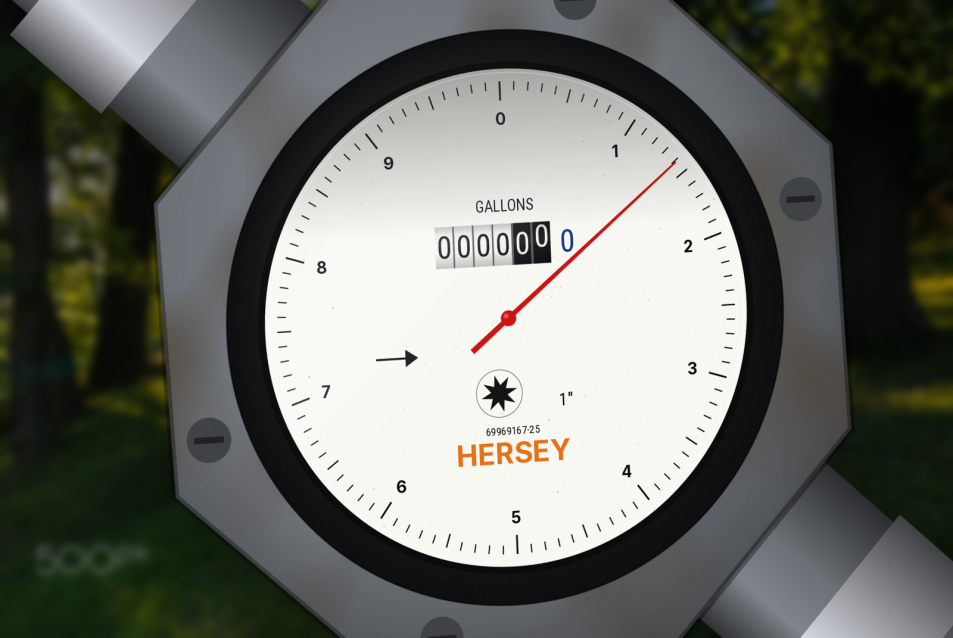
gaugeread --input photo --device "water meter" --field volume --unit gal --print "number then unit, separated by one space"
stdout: 1.4 gal
